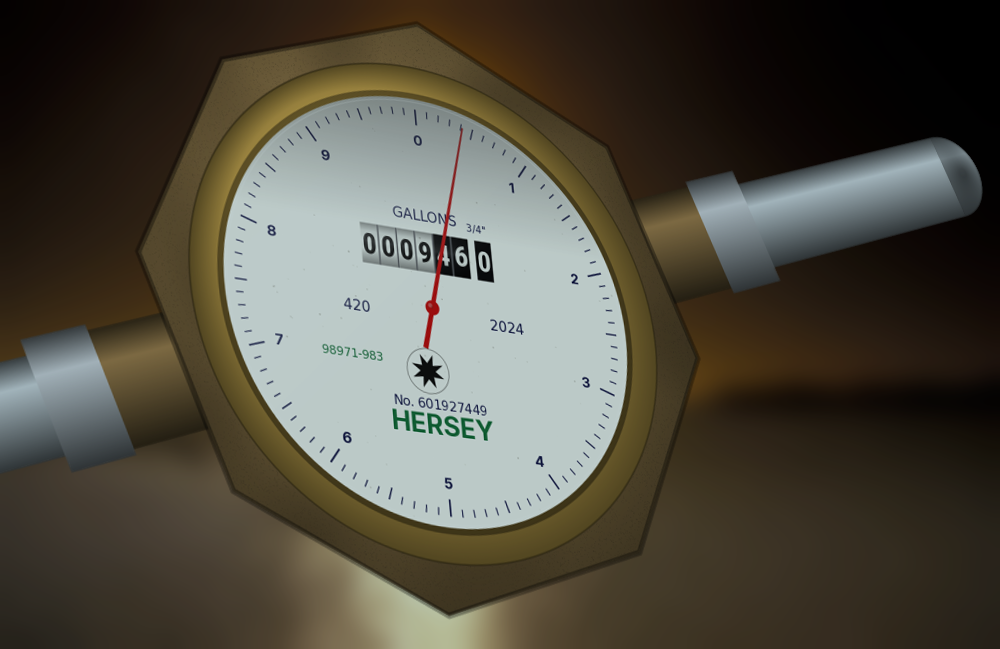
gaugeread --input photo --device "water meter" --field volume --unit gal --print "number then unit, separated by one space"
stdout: 9460.4 gal
